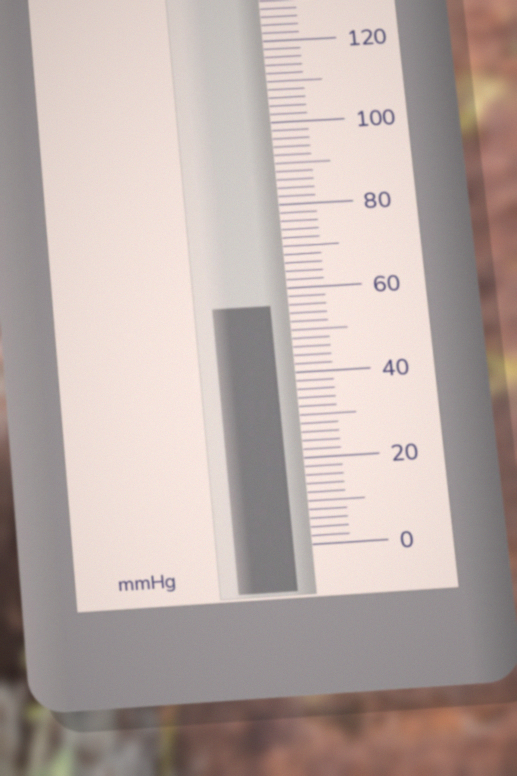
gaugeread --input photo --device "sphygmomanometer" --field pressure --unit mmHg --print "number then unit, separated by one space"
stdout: 56 mmHg
